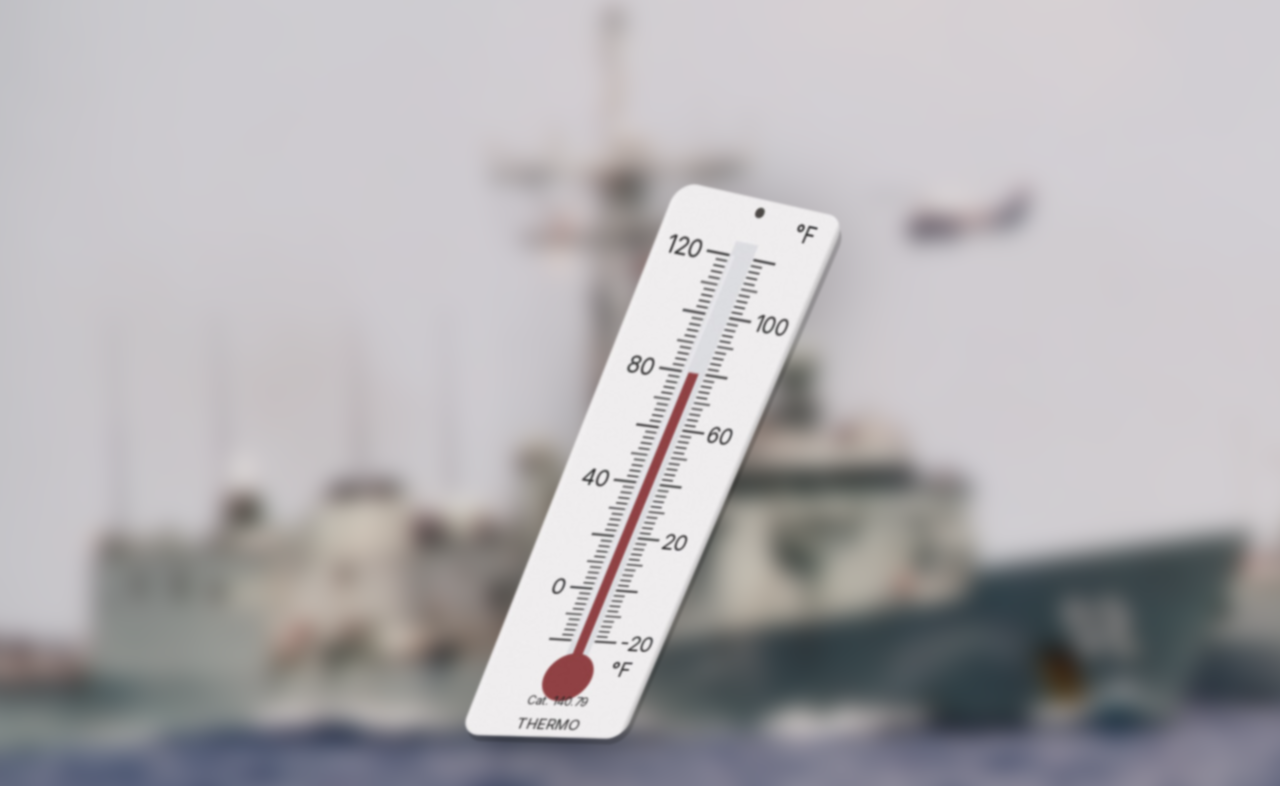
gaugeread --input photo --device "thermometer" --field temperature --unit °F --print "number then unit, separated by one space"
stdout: 80 °F
